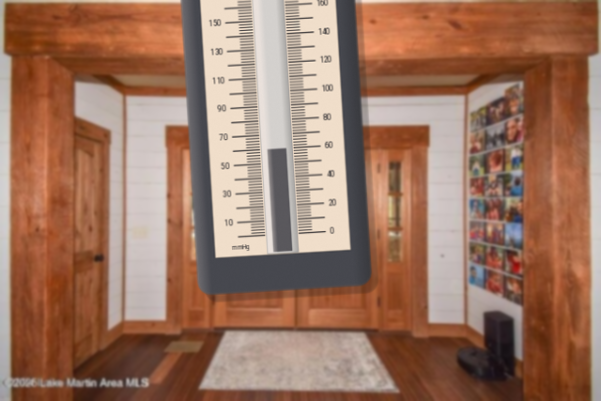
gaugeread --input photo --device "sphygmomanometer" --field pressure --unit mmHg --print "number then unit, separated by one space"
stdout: 60 mmHg
